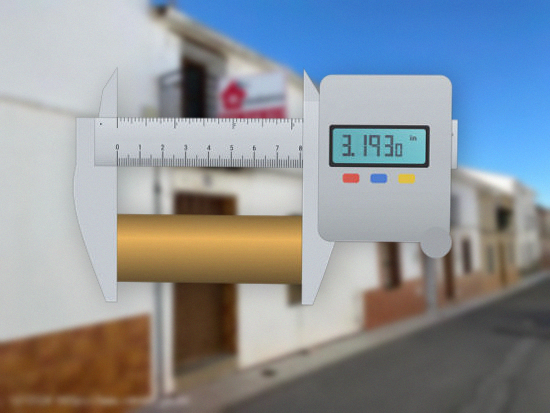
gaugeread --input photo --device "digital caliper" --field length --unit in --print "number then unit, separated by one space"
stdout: 3.1930 in
